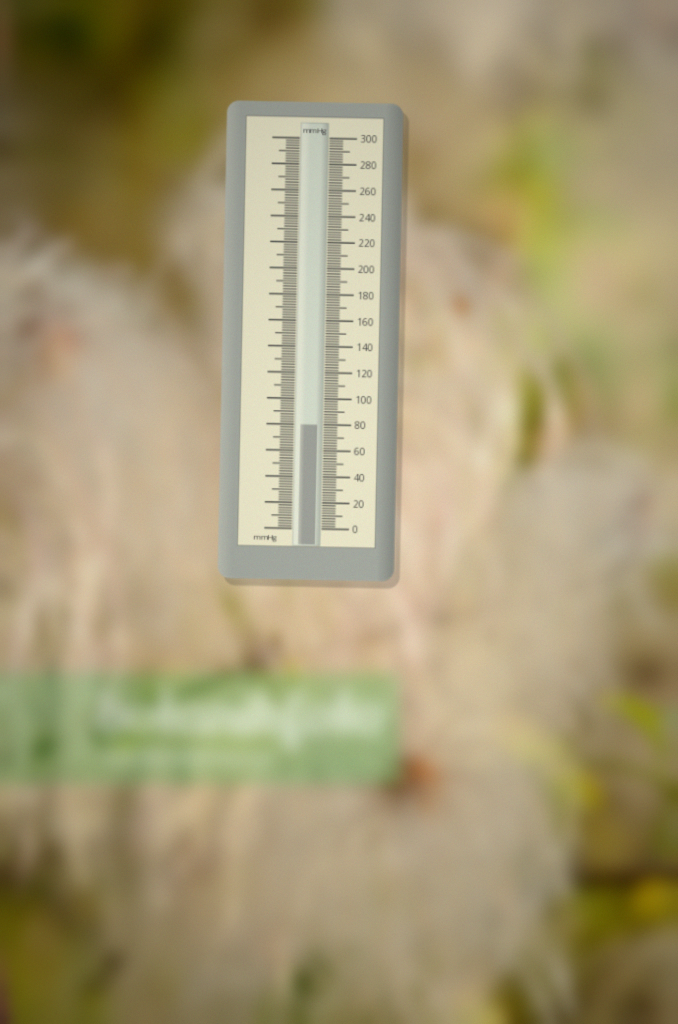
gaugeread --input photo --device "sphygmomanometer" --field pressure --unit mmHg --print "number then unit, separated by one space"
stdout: 80 mmHg
